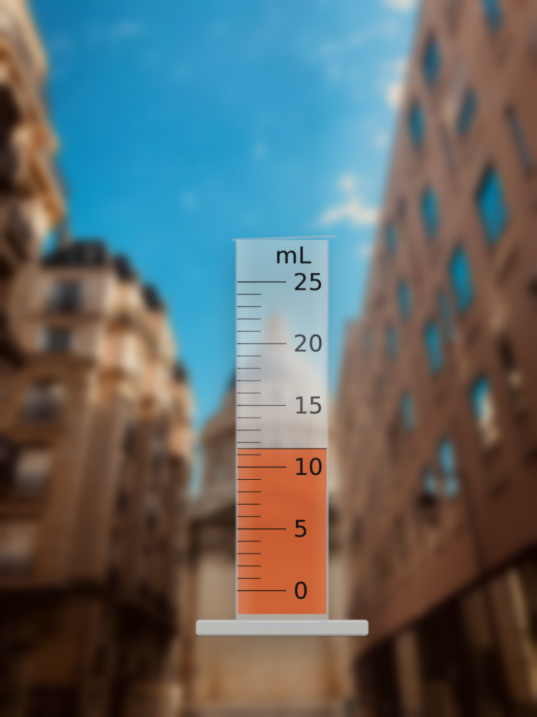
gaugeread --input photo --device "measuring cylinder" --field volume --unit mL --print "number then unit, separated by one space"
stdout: 11.5 mL
